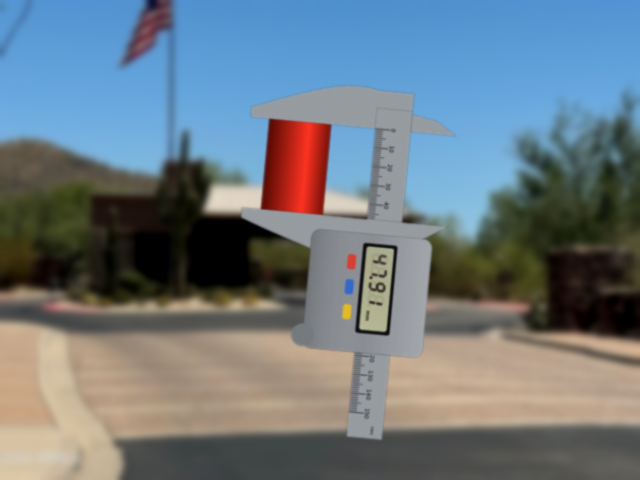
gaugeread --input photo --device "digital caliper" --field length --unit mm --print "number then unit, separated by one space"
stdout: 47.91 mm
